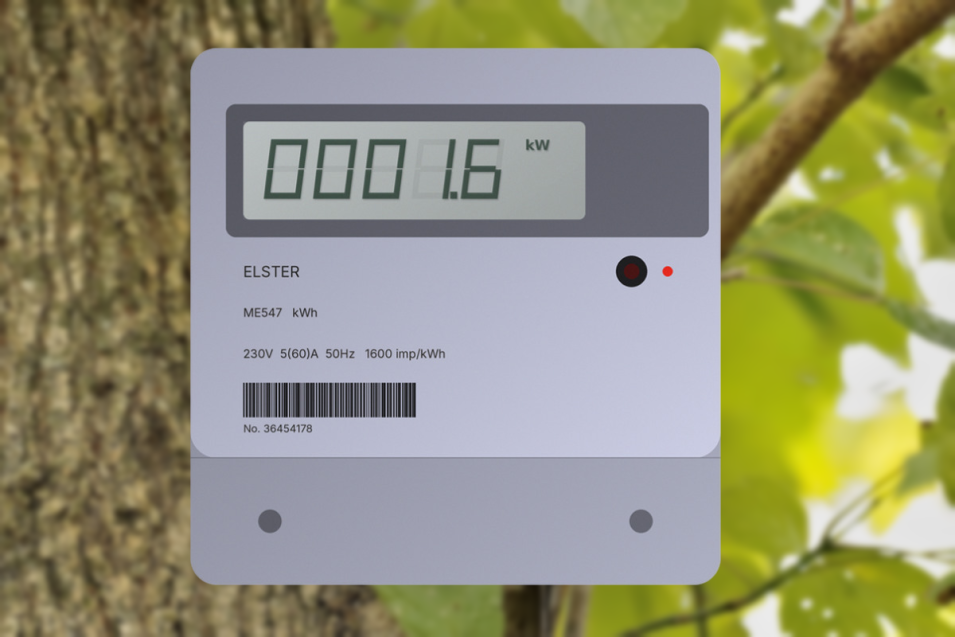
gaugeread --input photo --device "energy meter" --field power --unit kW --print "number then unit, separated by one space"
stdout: 1.6 kW
